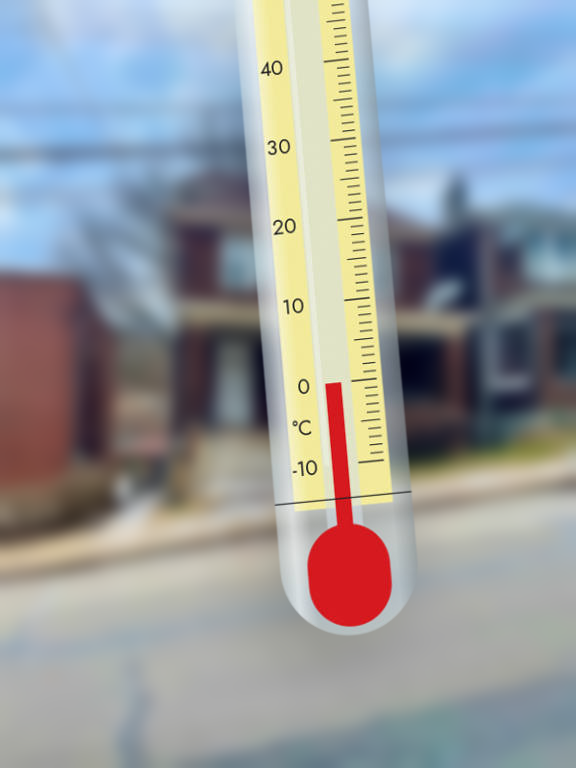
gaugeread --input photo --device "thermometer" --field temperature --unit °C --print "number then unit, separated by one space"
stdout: 0 °C
